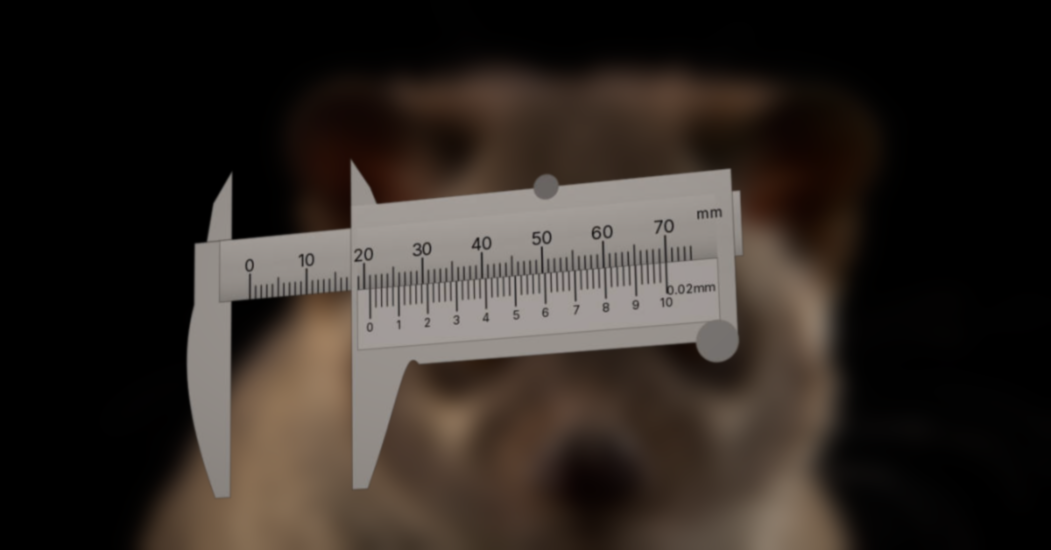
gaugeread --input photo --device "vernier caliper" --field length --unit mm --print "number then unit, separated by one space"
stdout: 21.0 mm
